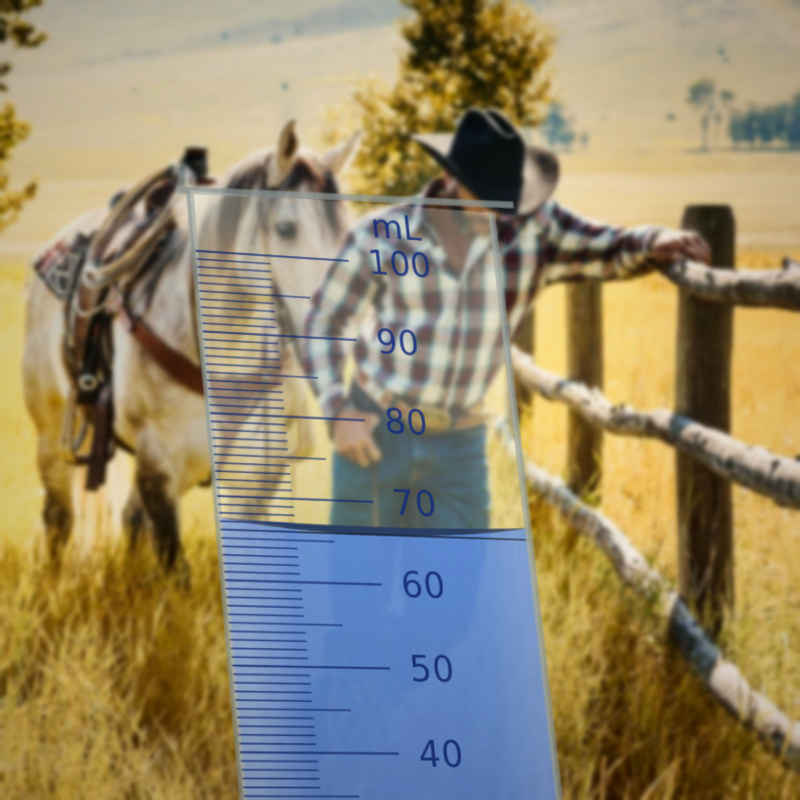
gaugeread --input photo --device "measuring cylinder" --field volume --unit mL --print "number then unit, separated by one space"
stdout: 66 mL
